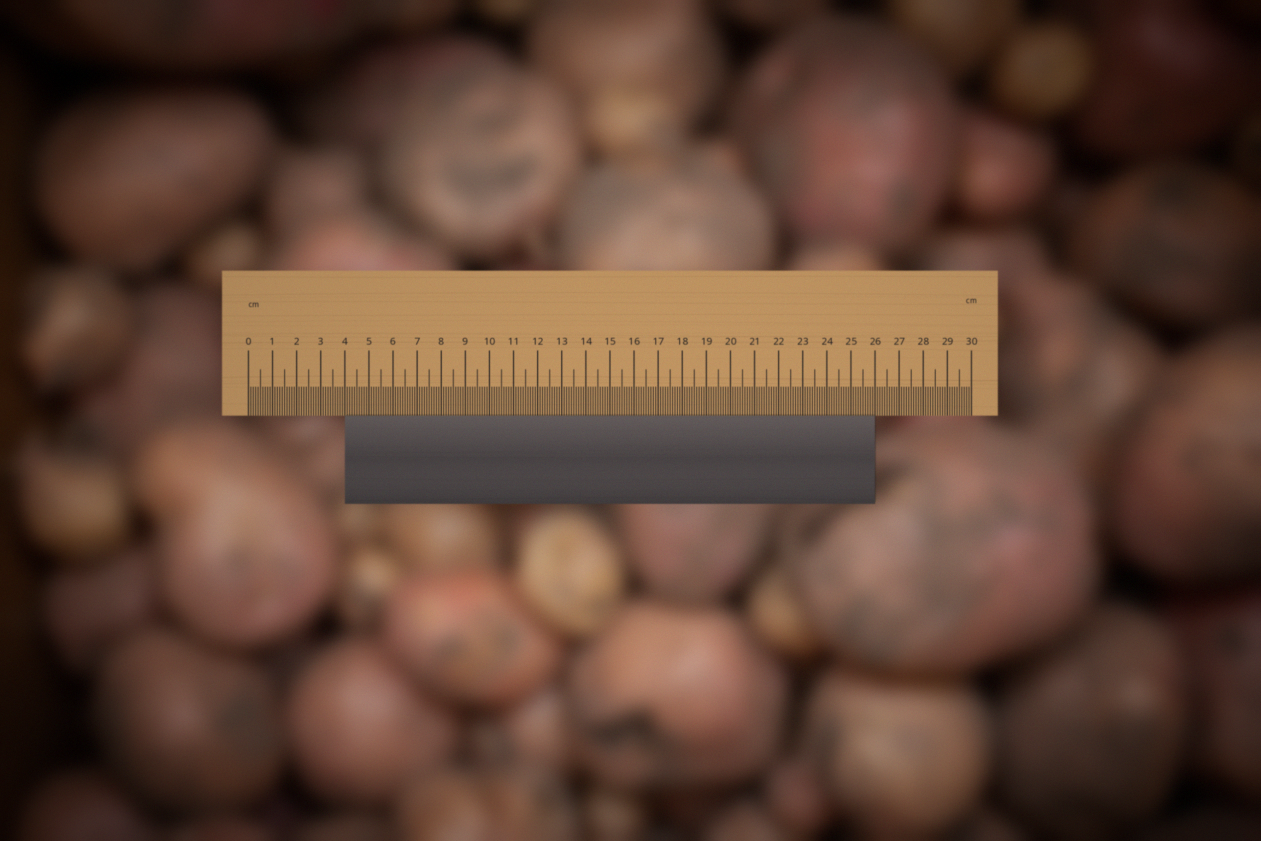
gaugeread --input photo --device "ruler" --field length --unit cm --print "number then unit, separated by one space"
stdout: 22 cm
